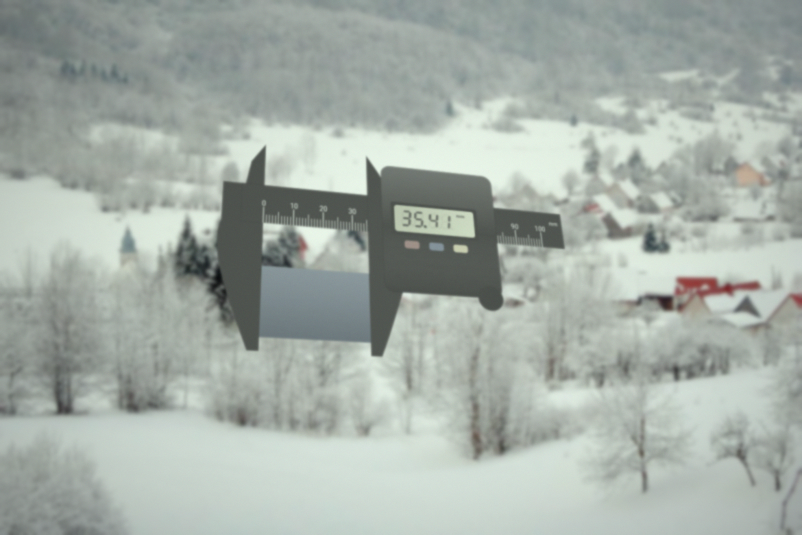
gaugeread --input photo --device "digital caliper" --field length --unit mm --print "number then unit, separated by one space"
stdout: 35.41 mm
